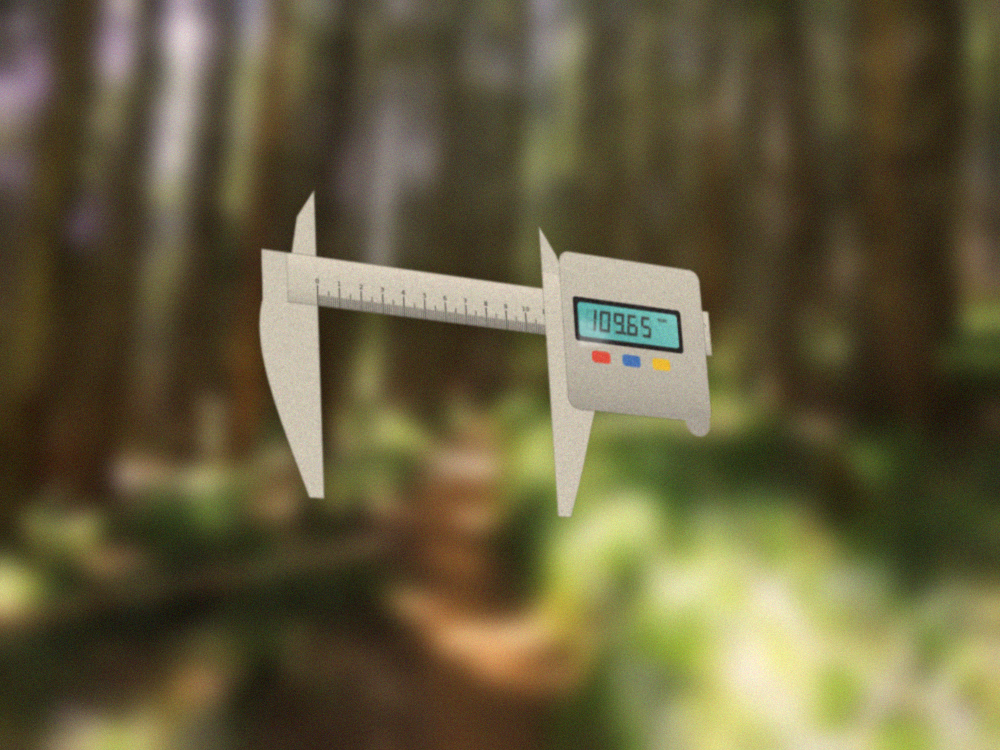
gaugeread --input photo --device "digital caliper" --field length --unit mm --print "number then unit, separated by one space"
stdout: 109.65 mm
